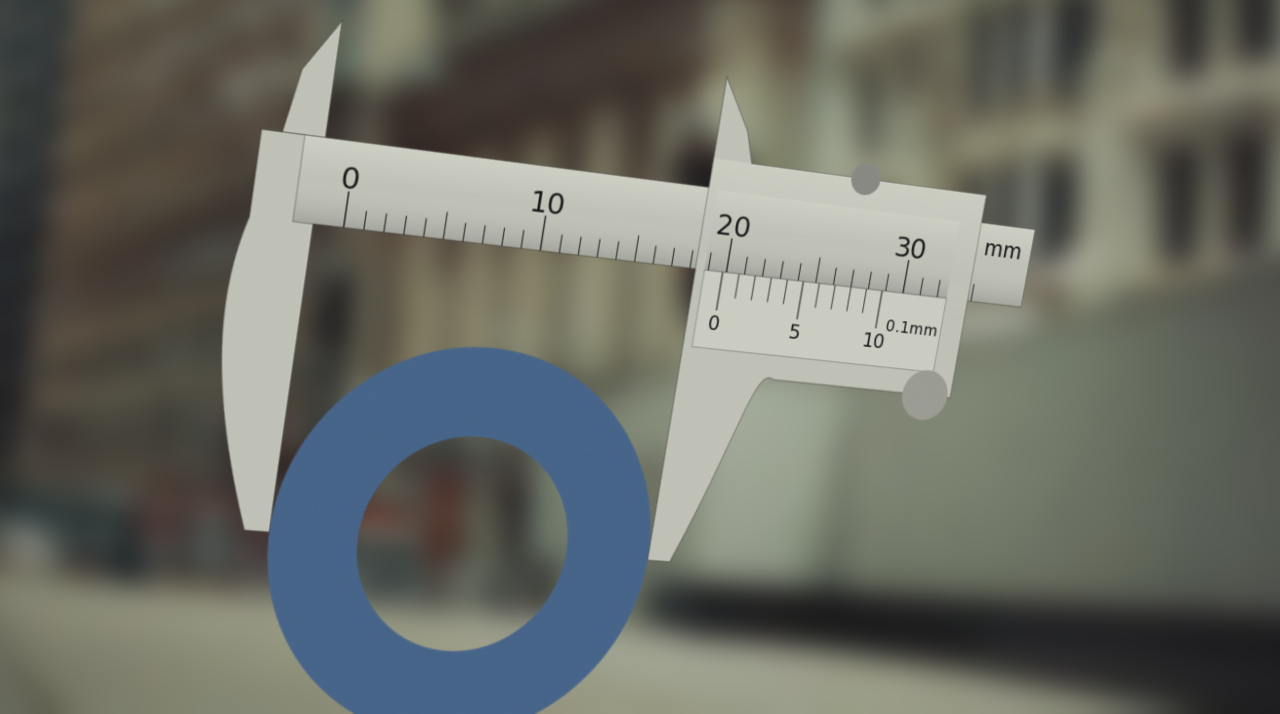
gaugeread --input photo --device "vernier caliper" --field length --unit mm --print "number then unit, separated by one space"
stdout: 19.8 mm
